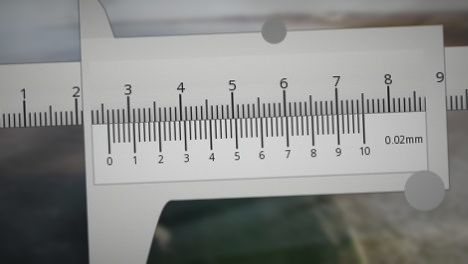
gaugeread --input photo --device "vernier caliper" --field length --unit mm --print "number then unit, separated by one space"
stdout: 26.0 mm
